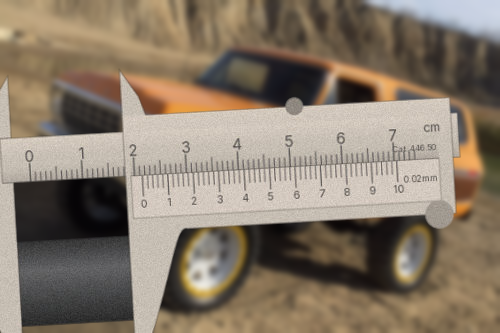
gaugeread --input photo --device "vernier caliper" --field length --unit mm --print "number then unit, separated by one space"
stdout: 21.5 mm
